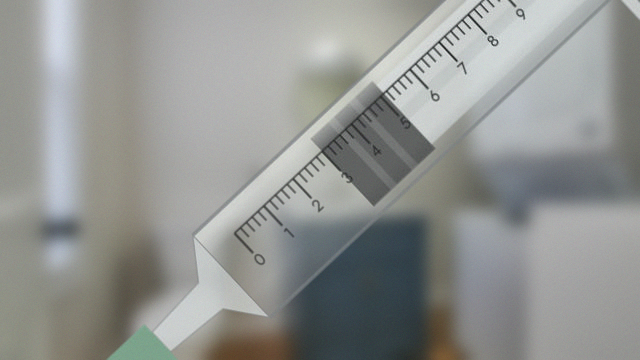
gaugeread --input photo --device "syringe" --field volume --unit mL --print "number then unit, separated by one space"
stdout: 3 mL
